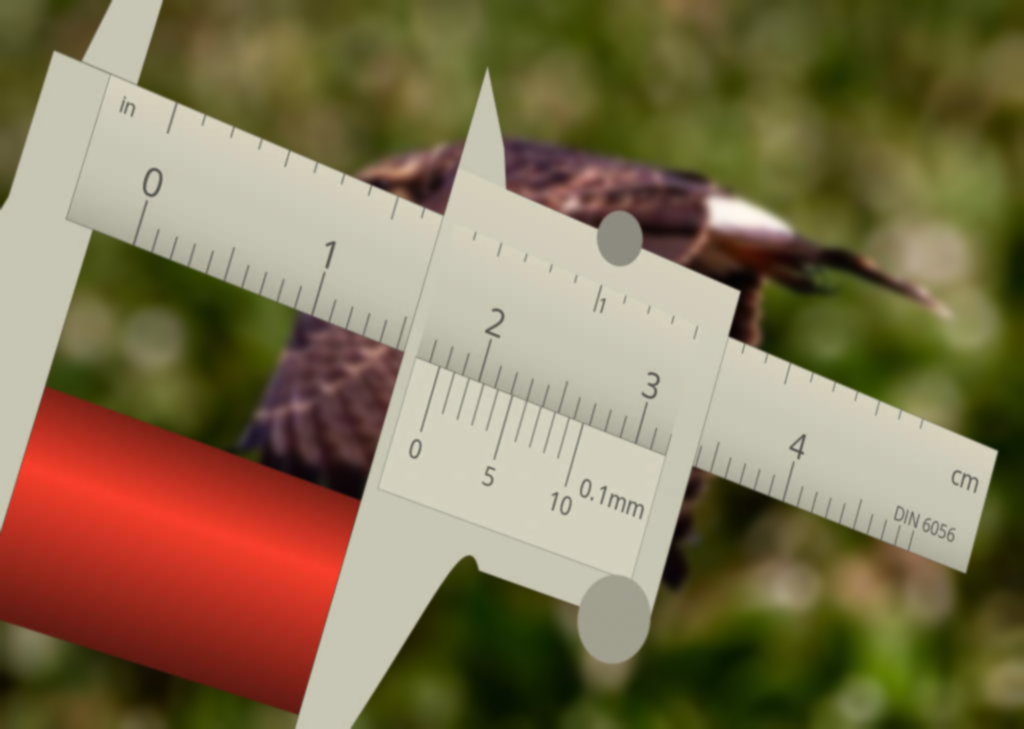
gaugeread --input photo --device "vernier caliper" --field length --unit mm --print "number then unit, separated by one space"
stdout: 17.6 mm
